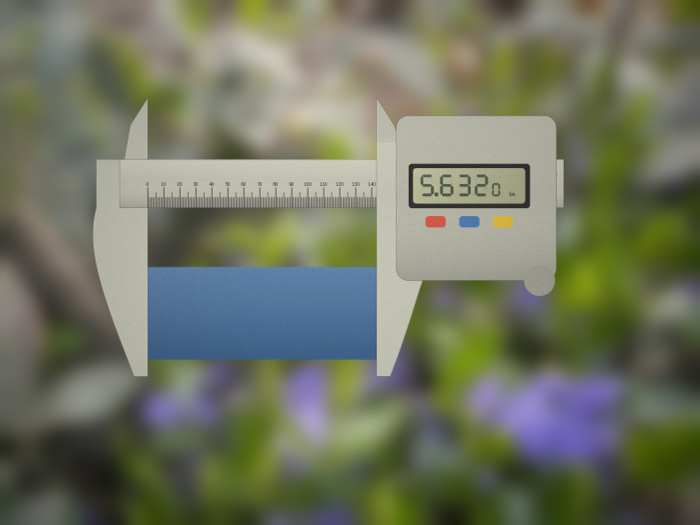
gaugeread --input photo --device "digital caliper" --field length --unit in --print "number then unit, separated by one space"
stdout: 5.6320 in
